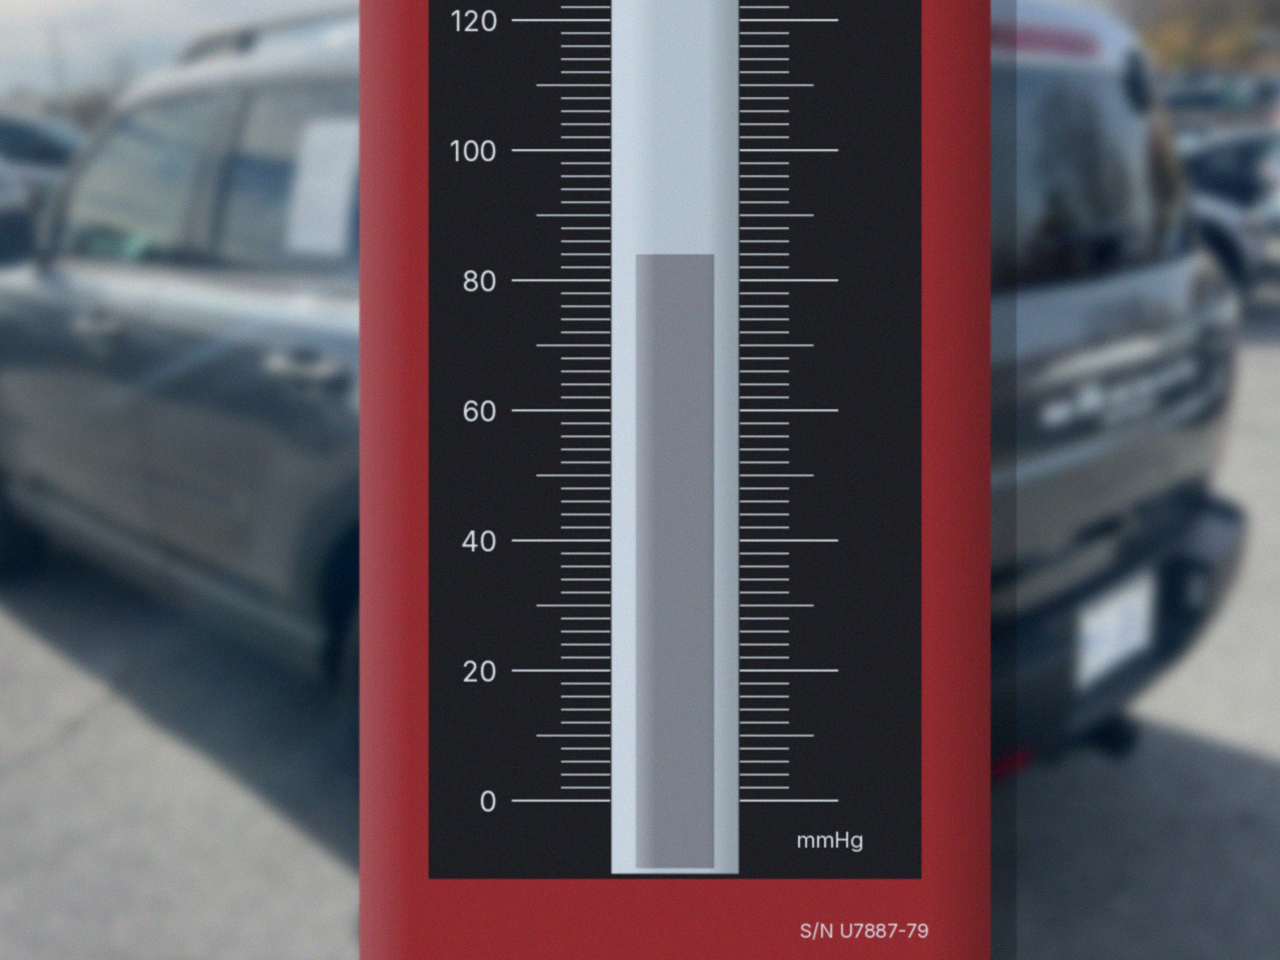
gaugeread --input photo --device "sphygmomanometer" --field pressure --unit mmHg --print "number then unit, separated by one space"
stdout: 84 mmHg
